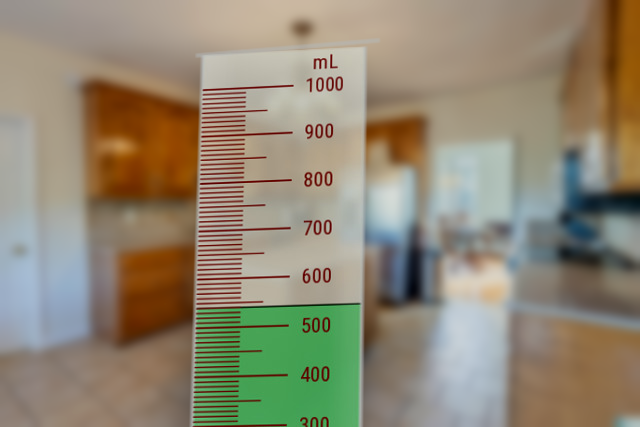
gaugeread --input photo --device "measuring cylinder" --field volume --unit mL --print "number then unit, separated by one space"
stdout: 540 mL
